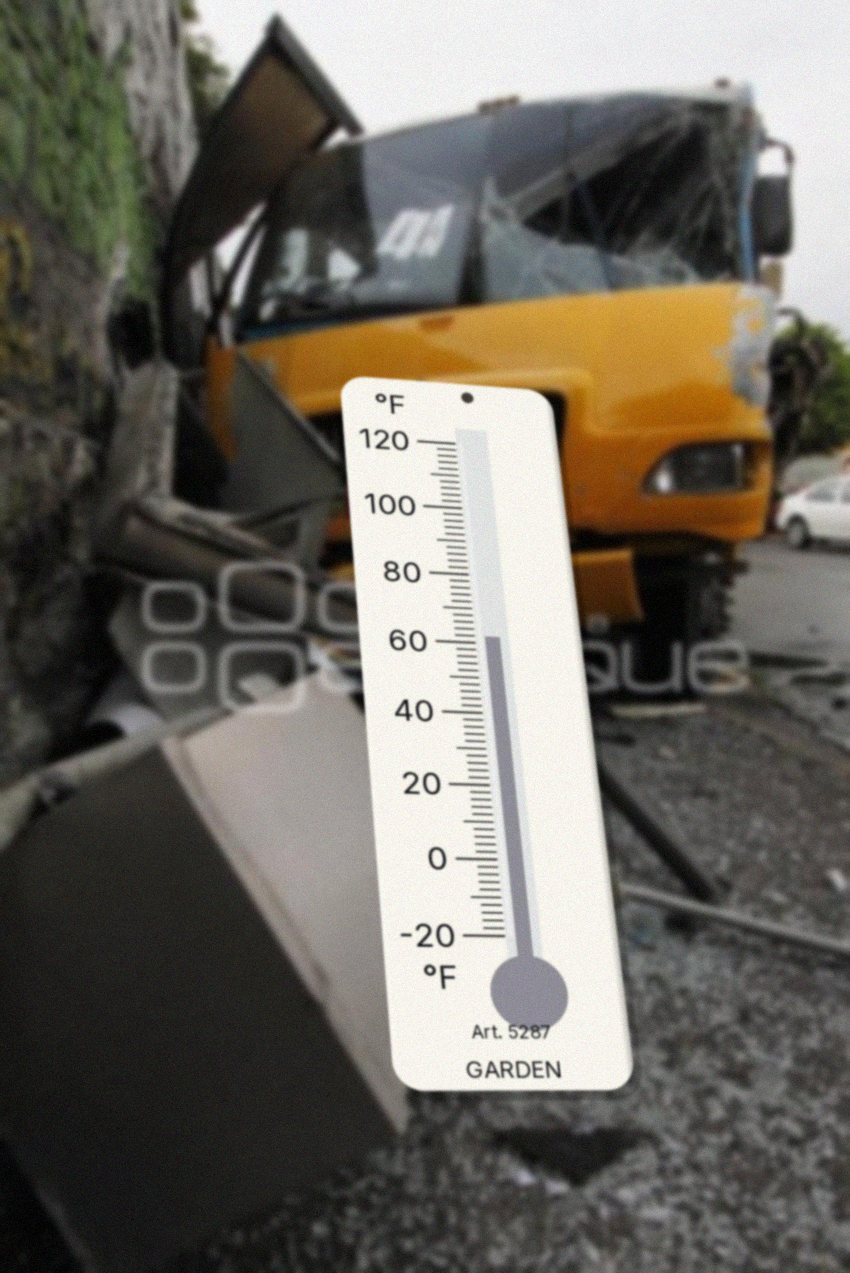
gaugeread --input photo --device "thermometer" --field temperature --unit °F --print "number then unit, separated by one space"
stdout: 62 °F
